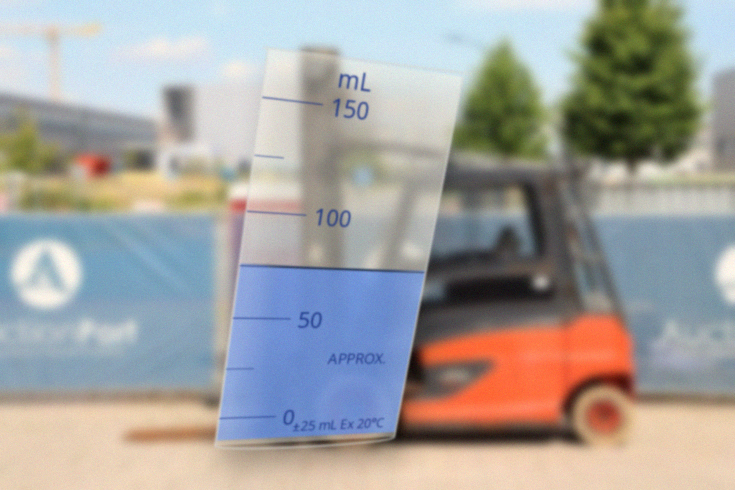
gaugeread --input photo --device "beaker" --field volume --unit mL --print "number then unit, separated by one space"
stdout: 75 mL
